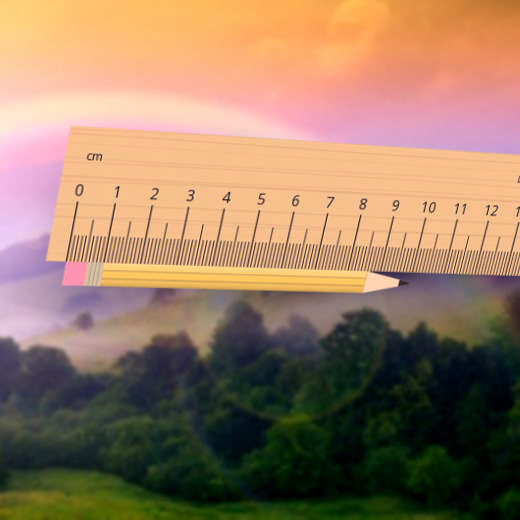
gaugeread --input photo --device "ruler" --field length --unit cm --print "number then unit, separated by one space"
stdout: 10 cm
